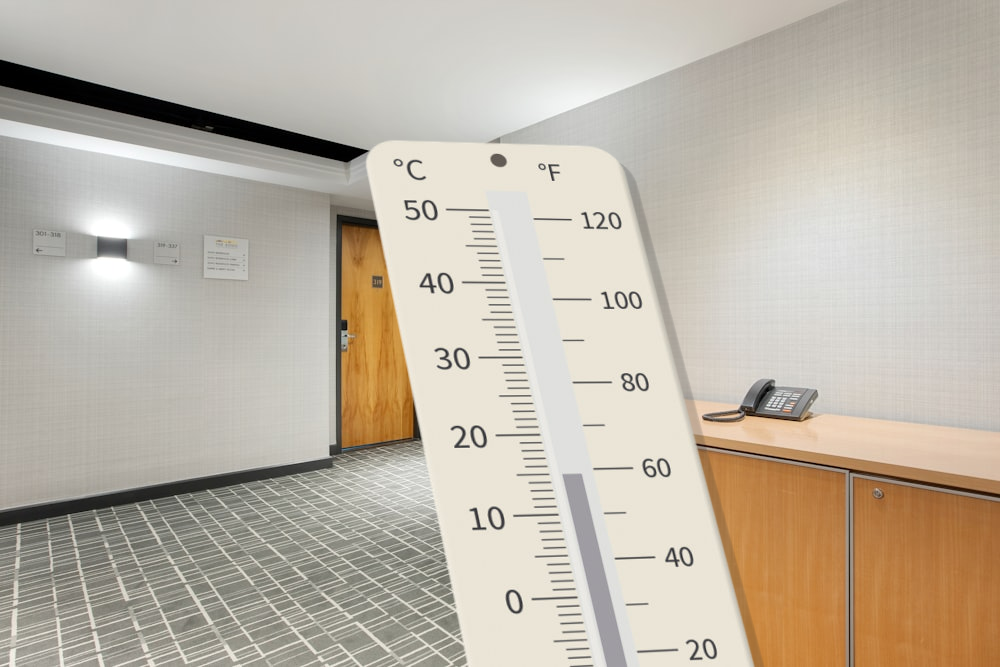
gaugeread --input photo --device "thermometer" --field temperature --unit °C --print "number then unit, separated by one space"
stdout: 15 °C
